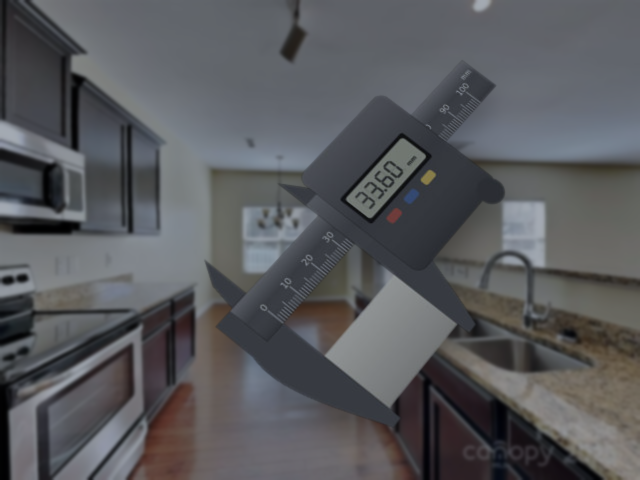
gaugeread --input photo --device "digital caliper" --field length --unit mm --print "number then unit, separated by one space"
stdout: 33.60 mm
